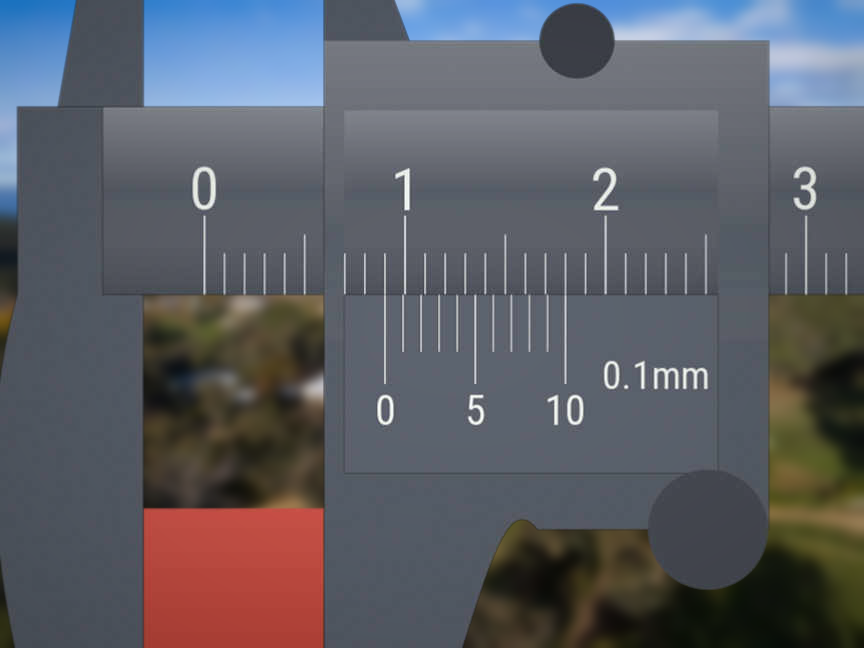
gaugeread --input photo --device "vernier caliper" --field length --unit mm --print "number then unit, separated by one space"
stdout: 9.0 mm
